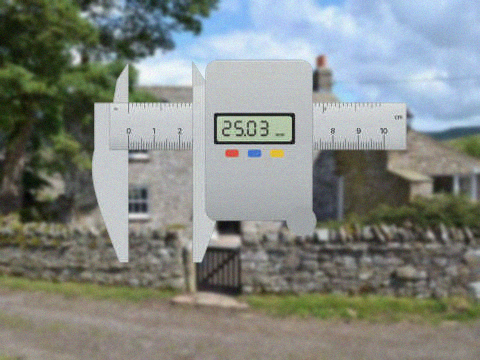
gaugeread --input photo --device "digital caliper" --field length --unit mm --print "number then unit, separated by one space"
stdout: 25.03 mm
